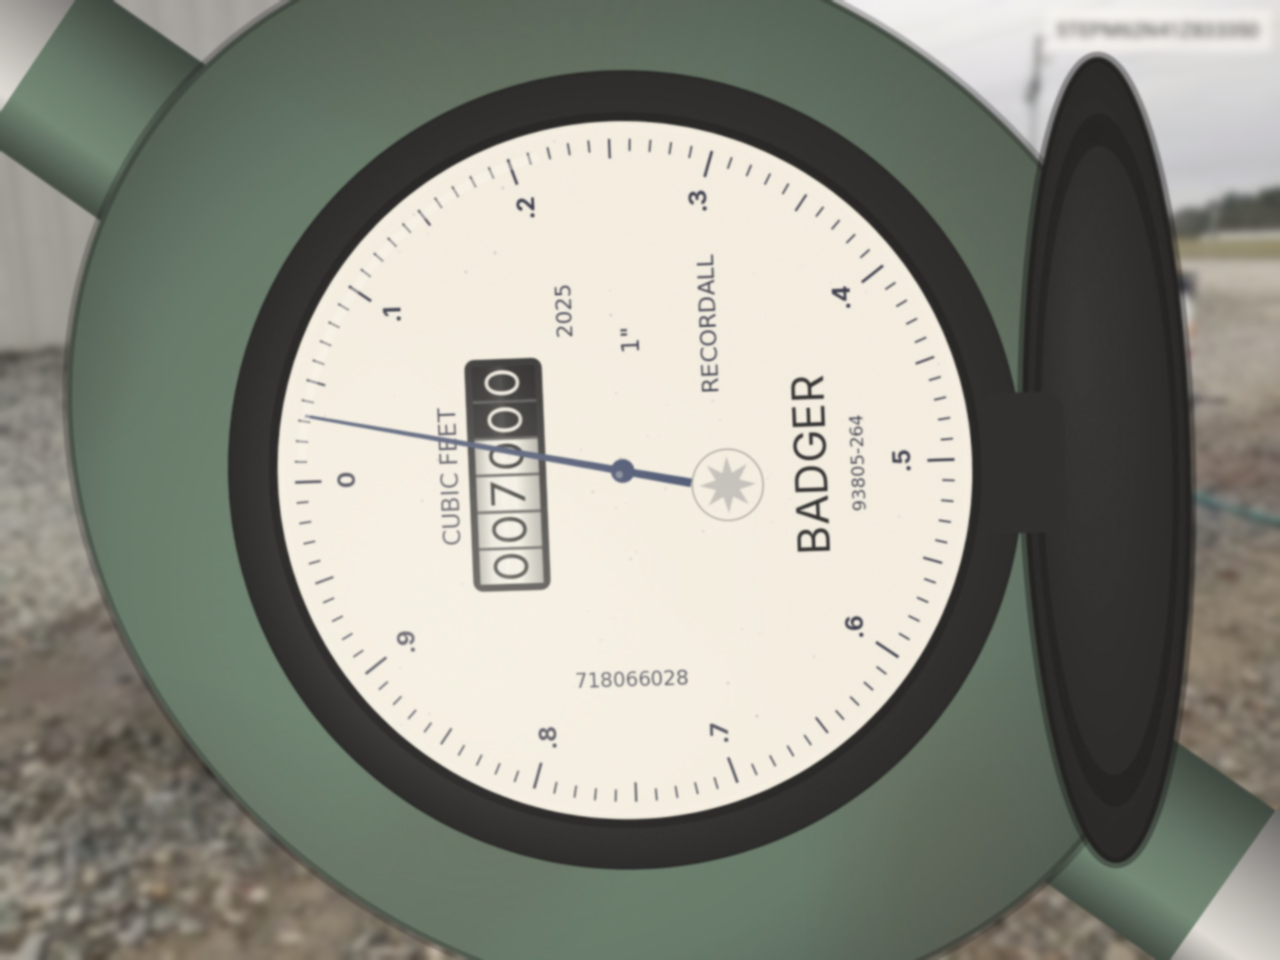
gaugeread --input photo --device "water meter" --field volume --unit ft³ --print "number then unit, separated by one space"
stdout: 7000.03 ft³
